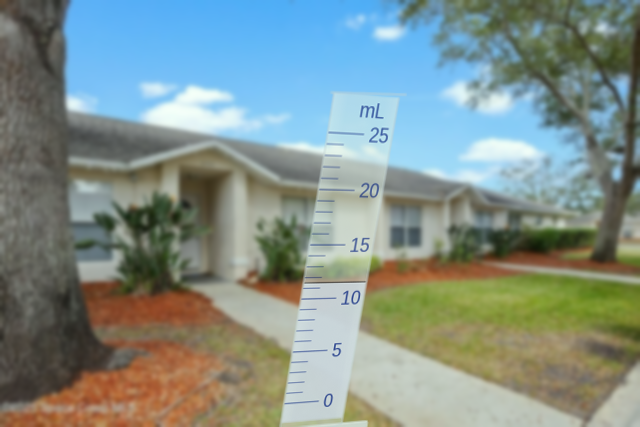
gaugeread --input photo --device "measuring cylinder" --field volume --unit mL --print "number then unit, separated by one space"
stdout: 11.5 mL
